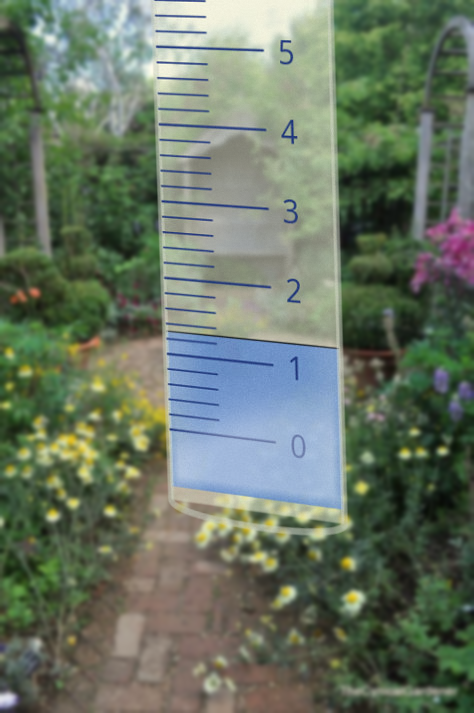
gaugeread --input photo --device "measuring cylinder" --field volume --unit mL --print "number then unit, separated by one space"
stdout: 1.3 mL
